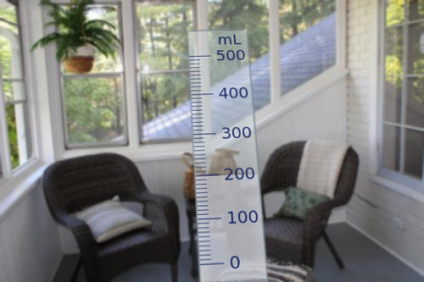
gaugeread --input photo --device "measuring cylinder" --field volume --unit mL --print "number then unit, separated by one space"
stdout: 200 mL
